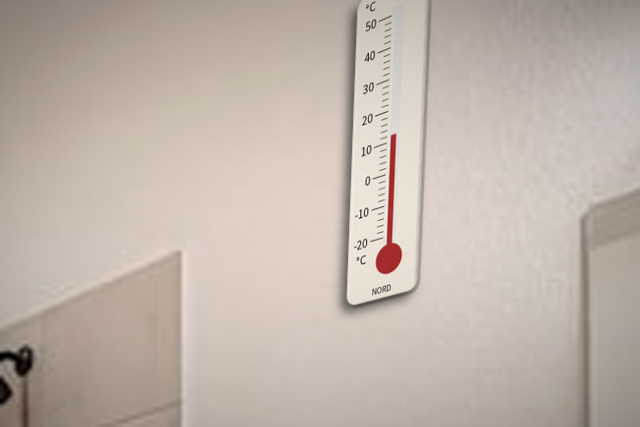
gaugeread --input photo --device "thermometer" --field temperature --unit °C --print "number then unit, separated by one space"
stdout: 12 °C
